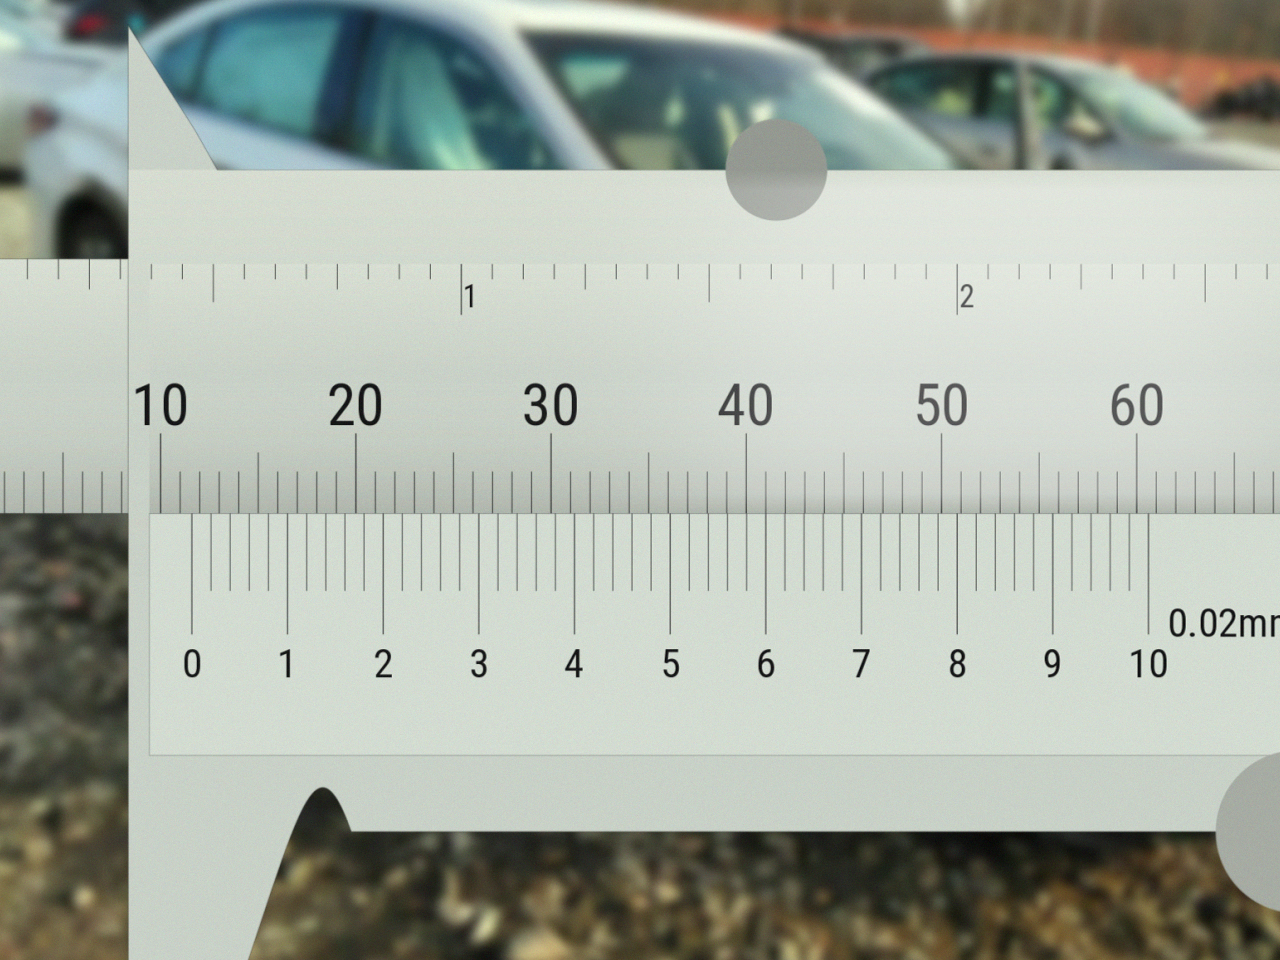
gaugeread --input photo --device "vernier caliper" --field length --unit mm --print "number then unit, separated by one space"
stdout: 11.6 mm
